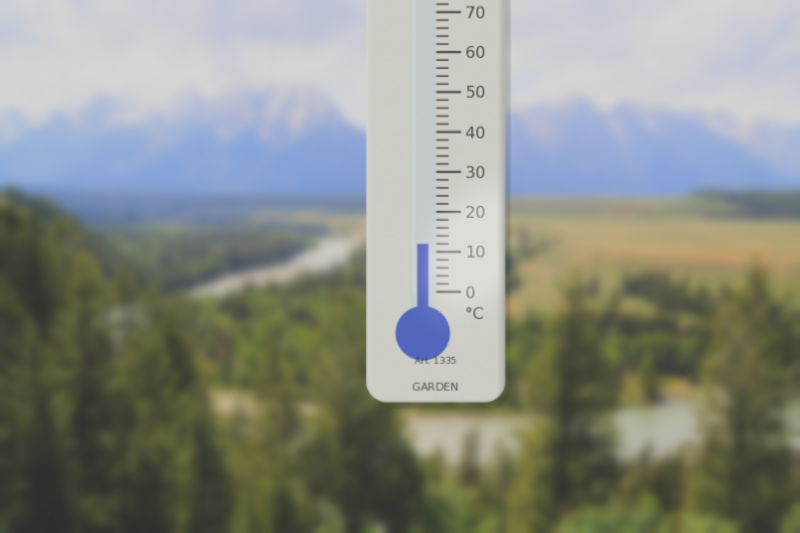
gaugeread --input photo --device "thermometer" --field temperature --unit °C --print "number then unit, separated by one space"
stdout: 12 °C
